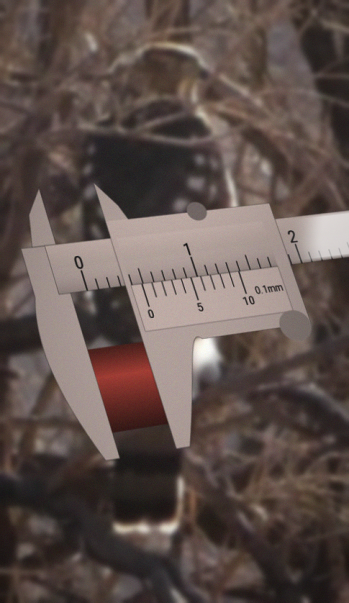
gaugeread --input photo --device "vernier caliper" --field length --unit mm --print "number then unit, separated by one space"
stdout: 4.9 mm
